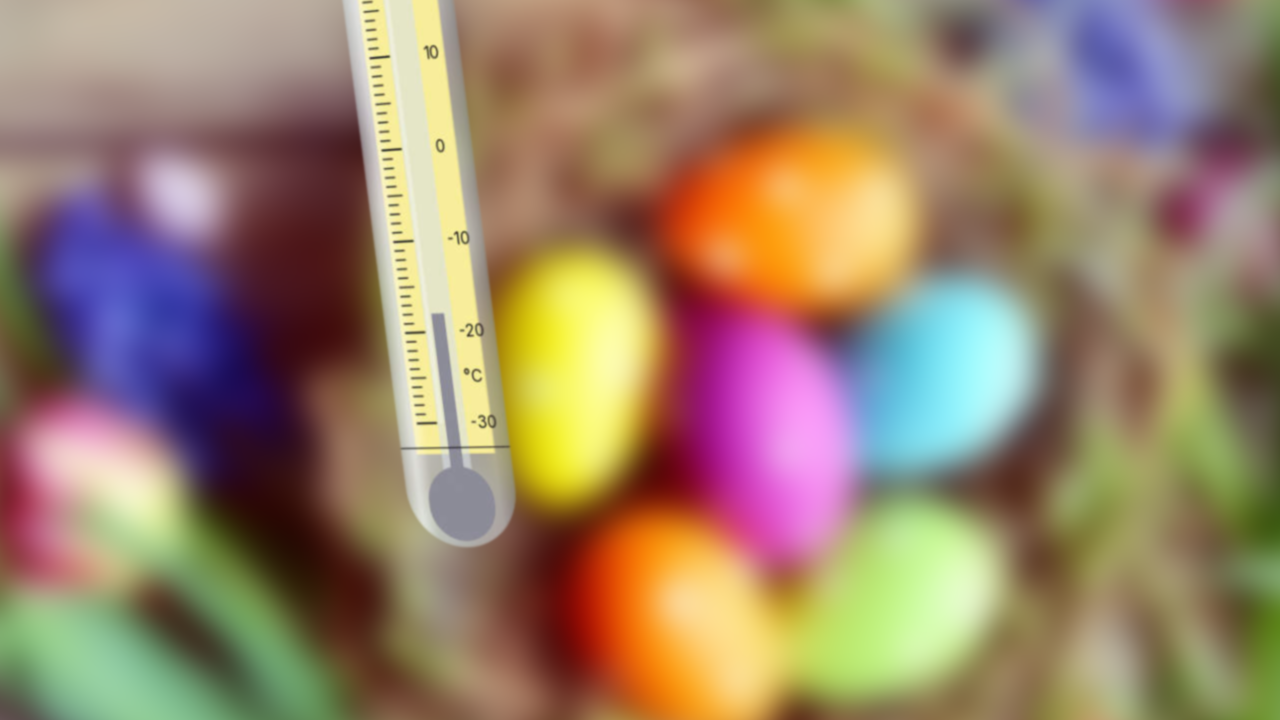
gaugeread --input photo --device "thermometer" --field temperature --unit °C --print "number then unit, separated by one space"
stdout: -18 °C
